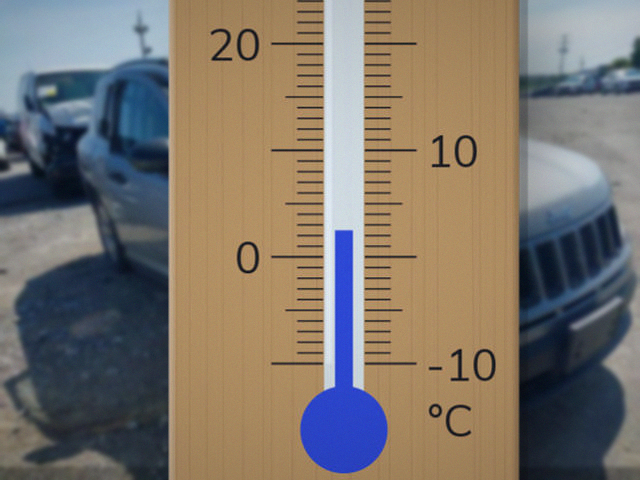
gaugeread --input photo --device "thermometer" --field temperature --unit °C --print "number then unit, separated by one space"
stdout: 2.5 °C
